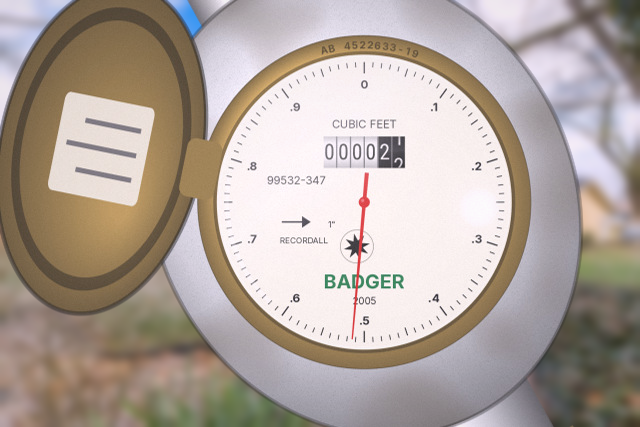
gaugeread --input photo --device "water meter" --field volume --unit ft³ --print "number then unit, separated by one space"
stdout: 21.51 ft³
